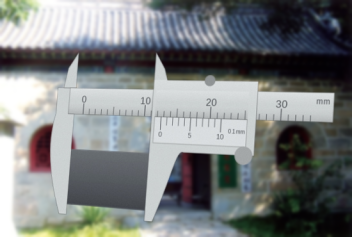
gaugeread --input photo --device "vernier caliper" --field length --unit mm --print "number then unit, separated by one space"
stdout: 12.6 mm
